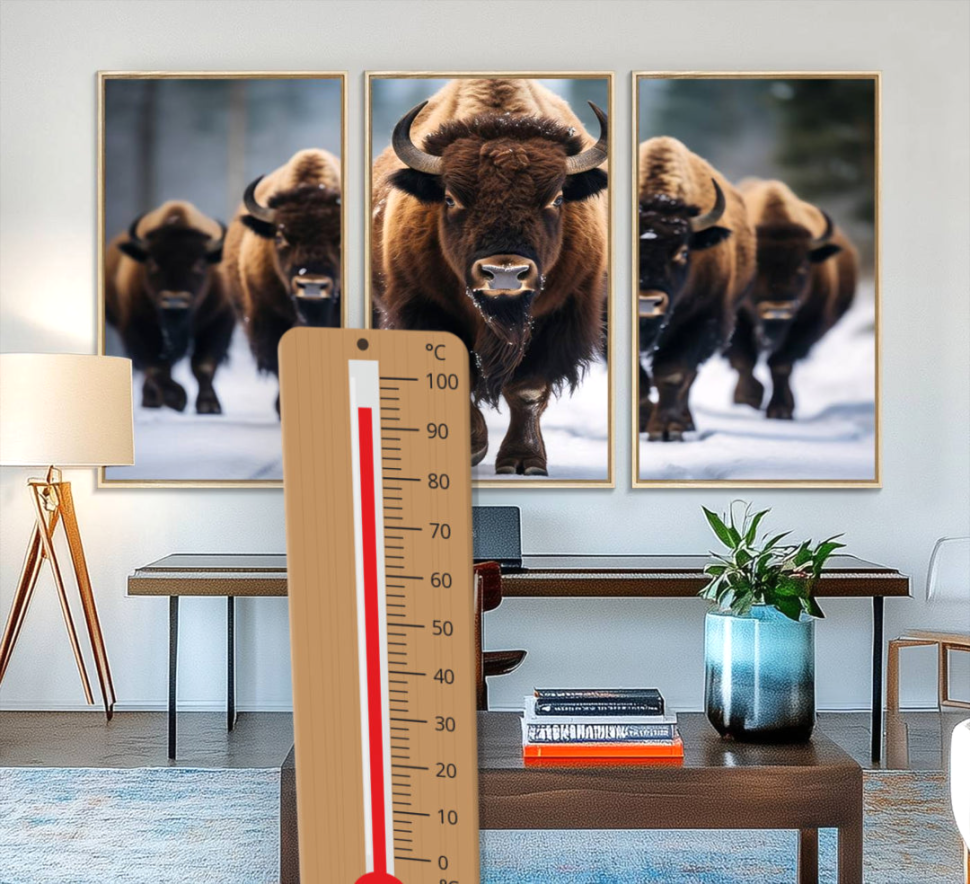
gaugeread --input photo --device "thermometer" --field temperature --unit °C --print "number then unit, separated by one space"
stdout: 94 °C
